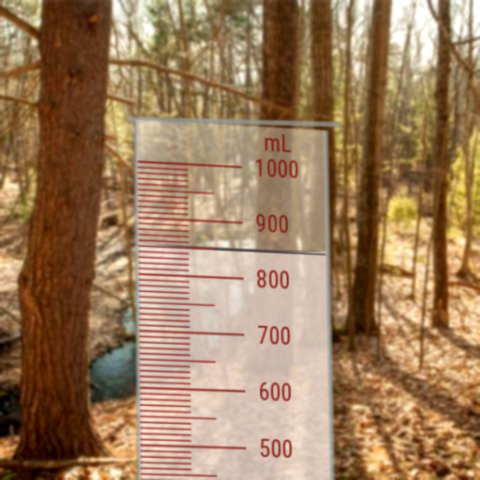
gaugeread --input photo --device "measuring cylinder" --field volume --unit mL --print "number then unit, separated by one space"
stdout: 850 mL
